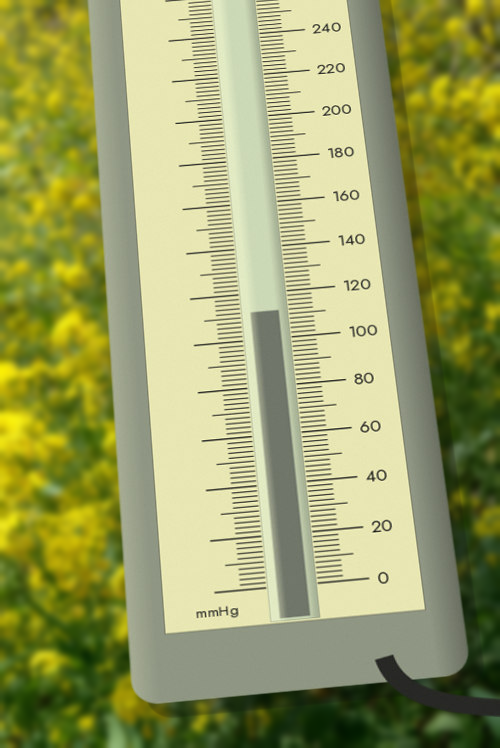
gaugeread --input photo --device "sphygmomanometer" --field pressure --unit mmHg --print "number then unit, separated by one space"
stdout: 112 mmHg
